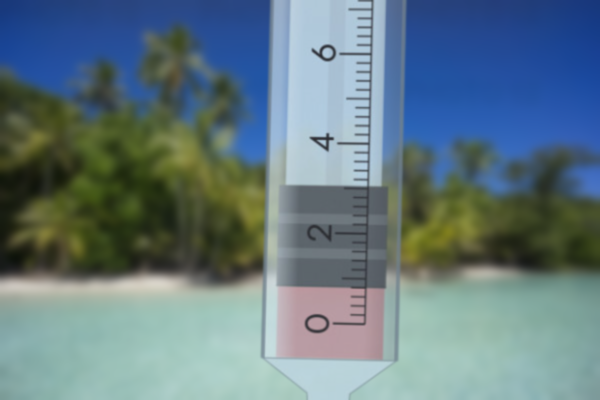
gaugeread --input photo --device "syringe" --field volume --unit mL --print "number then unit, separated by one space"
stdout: 0.8 mL
